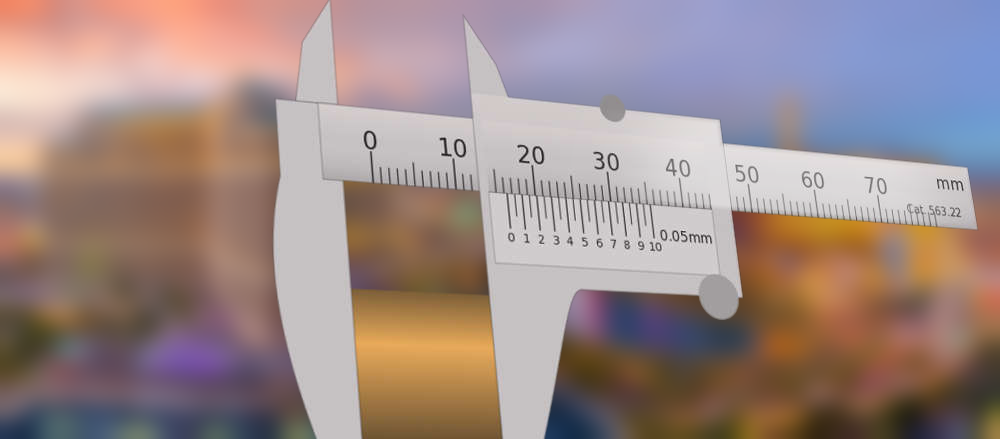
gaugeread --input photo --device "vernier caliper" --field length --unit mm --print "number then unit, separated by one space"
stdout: 16.4 mm
